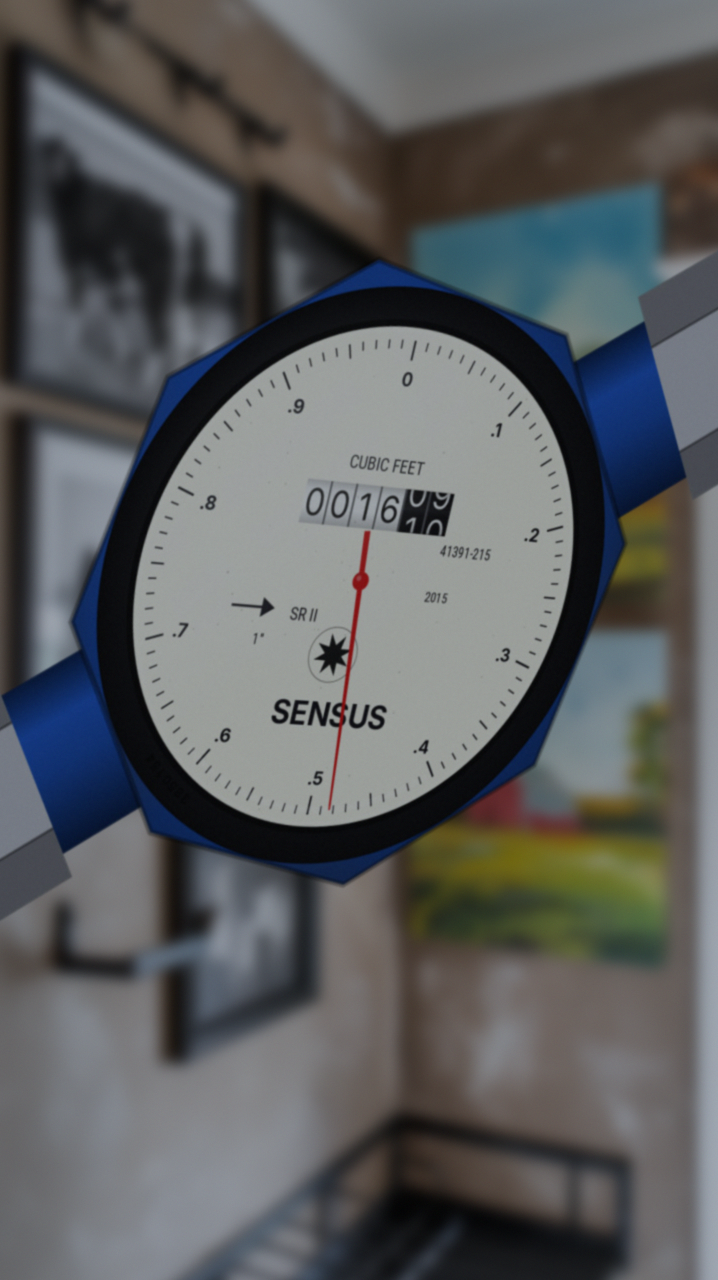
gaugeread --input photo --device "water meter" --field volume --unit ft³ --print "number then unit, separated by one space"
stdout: 1609.48 ft³
